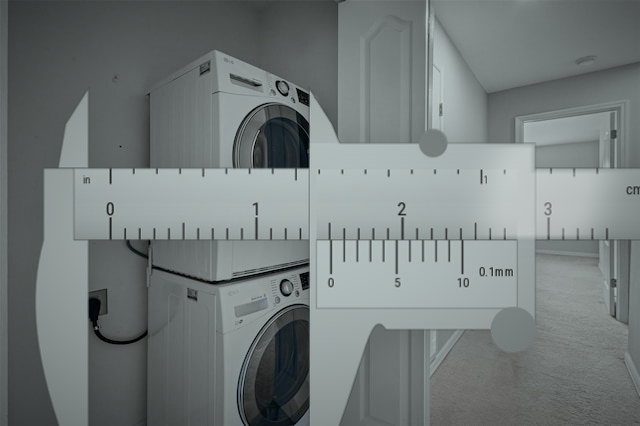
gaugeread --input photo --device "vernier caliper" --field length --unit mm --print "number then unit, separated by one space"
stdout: 15.1 mm
